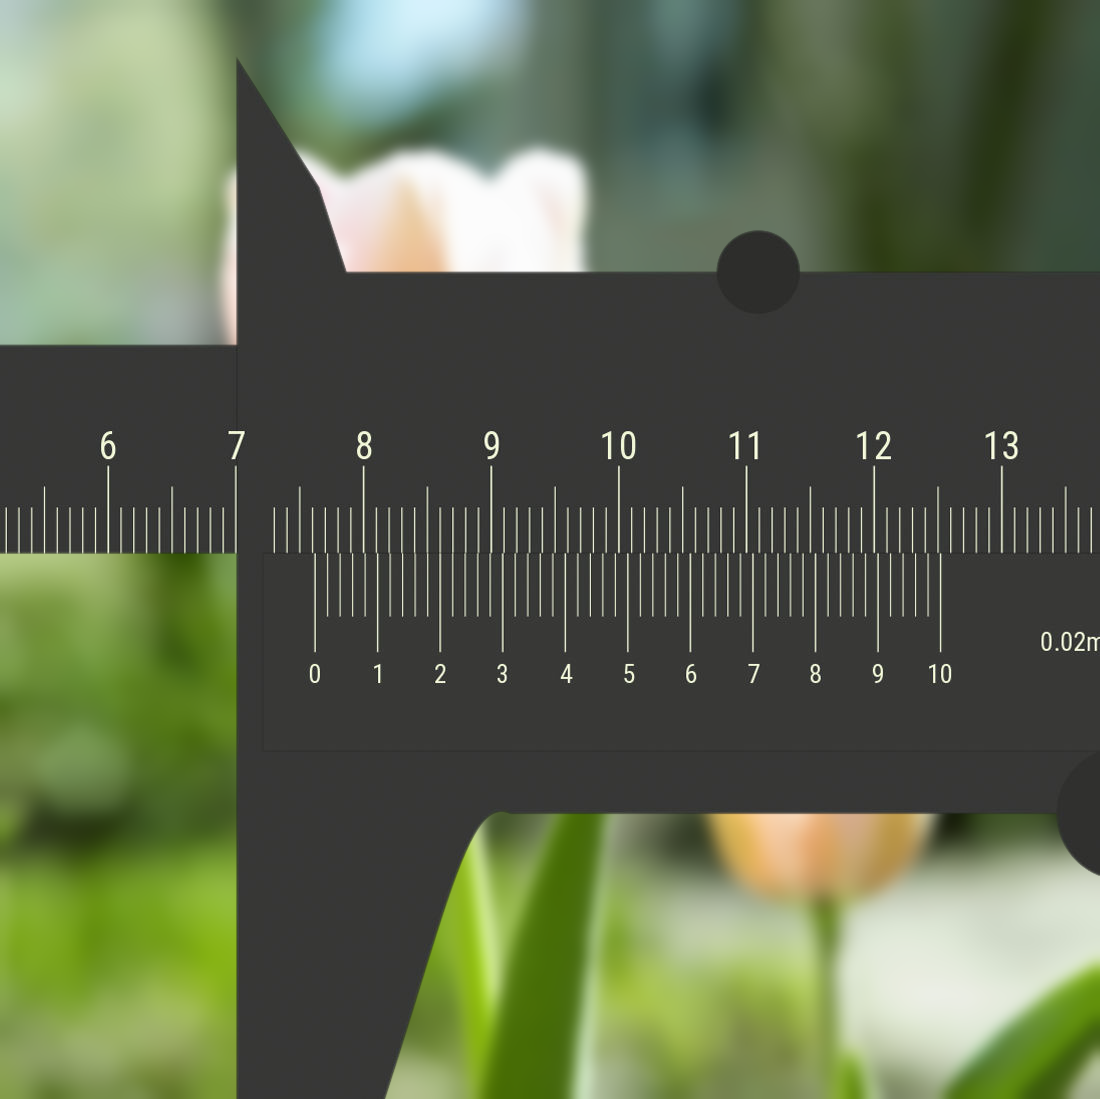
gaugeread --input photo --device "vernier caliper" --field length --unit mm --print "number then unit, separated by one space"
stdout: 76.2 mm
